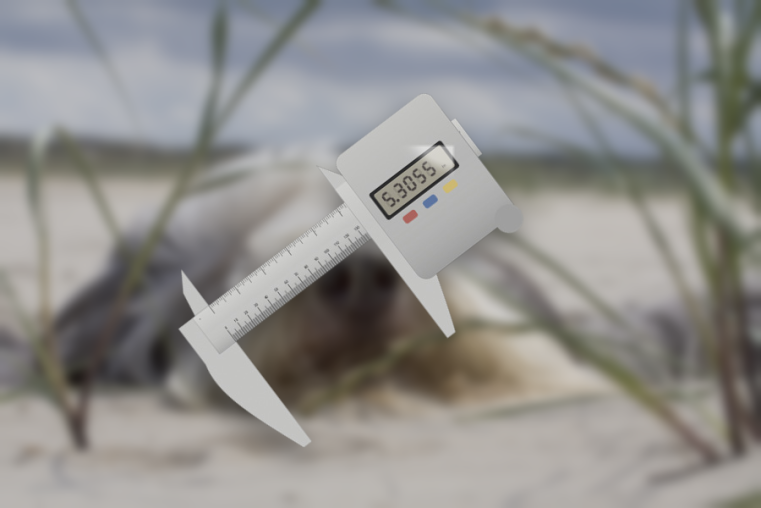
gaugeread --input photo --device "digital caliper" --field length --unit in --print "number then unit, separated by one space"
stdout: 5.3055 in
